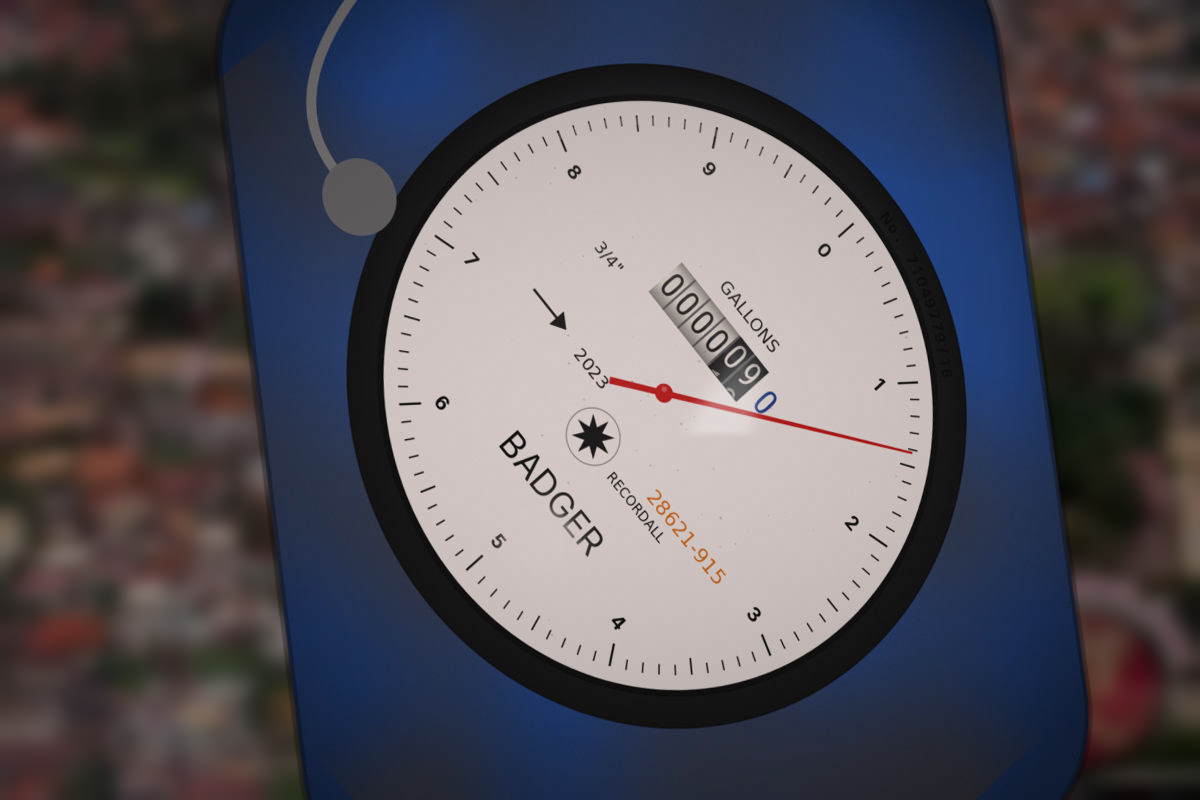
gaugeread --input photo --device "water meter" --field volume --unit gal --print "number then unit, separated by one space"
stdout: 91.4 gal
